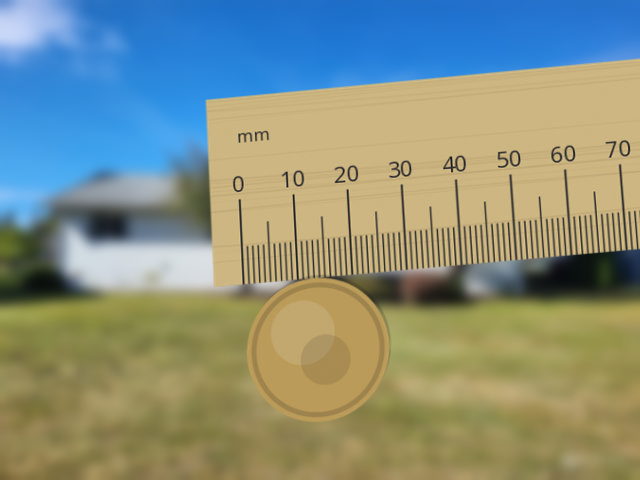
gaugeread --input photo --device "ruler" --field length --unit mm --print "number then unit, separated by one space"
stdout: 26 mm
